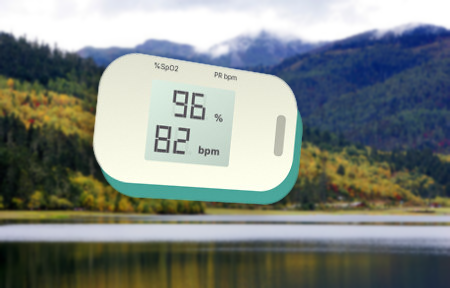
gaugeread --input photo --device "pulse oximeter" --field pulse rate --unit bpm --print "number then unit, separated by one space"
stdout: 82 bpm
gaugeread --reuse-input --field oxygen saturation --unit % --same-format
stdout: 96 %
